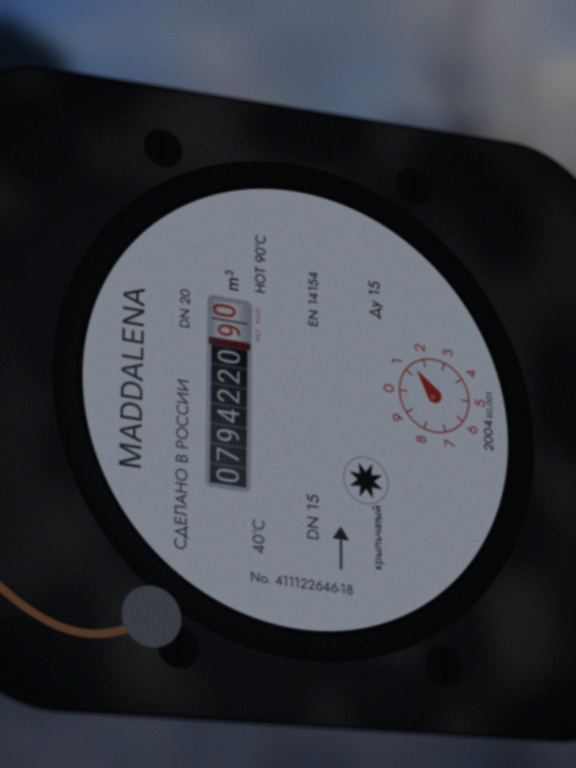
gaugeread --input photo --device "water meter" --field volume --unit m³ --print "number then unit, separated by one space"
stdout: 794220.901 m³
